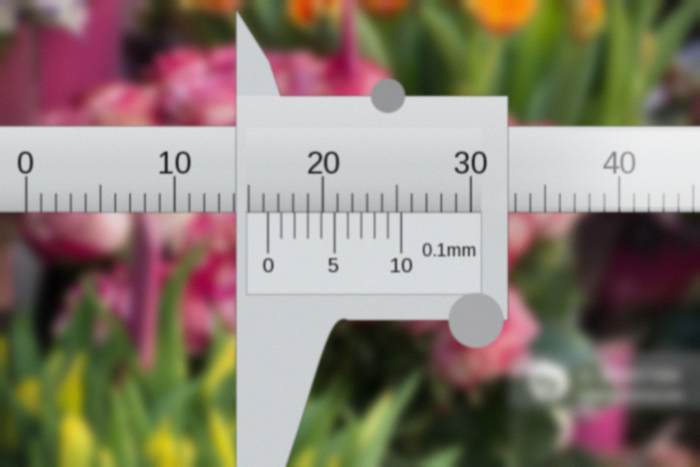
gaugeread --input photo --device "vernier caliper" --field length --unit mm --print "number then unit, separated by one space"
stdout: 16.3 mm
